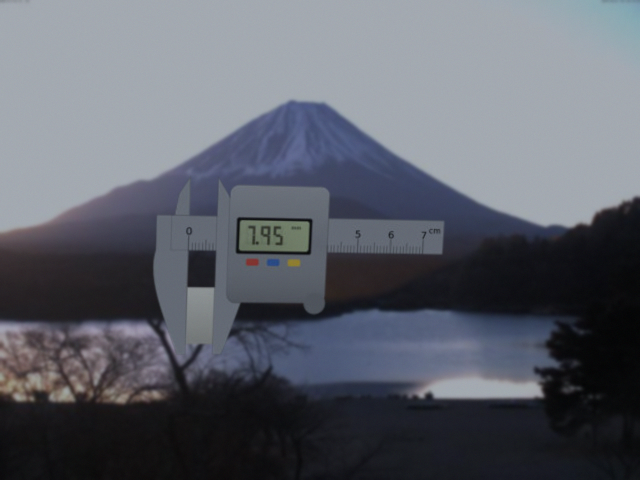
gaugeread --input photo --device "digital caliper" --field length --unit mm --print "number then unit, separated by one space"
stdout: 7.95 mm
